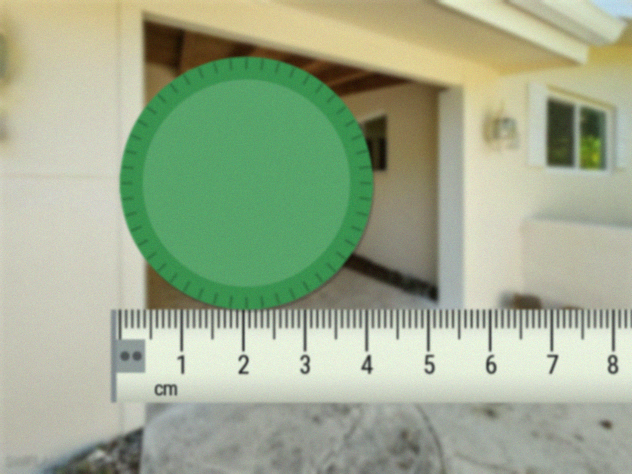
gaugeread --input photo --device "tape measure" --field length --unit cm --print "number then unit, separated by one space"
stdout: 4.1 cm
